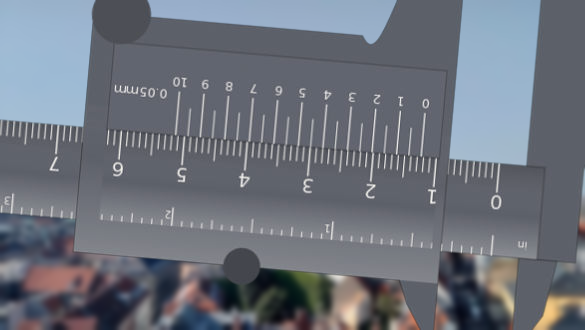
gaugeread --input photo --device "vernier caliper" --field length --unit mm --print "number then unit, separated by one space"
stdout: 12.4 mm
